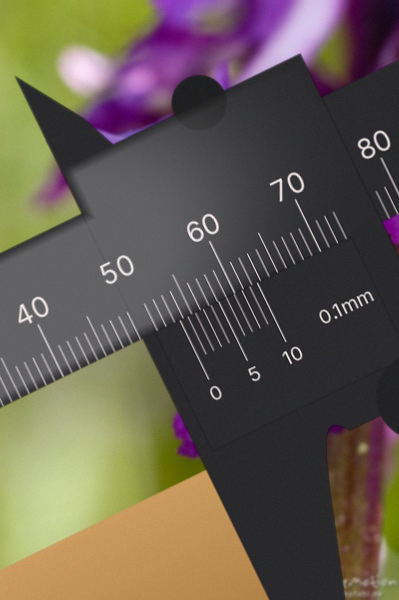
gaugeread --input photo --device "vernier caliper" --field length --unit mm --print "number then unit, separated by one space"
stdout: 53.6 mm
